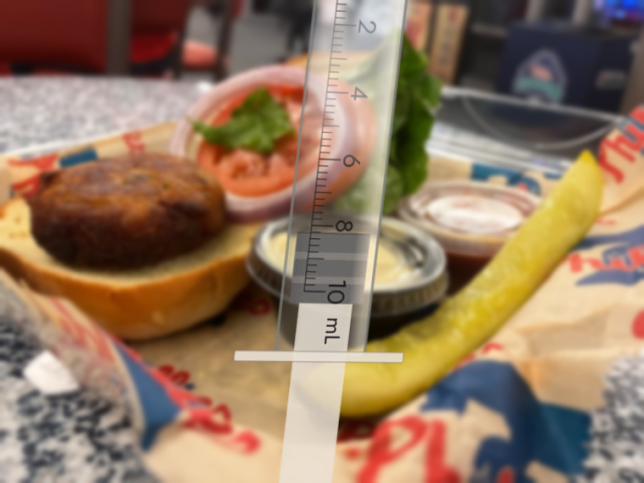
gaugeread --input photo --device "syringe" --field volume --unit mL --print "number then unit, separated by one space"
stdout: 8.2 mL
